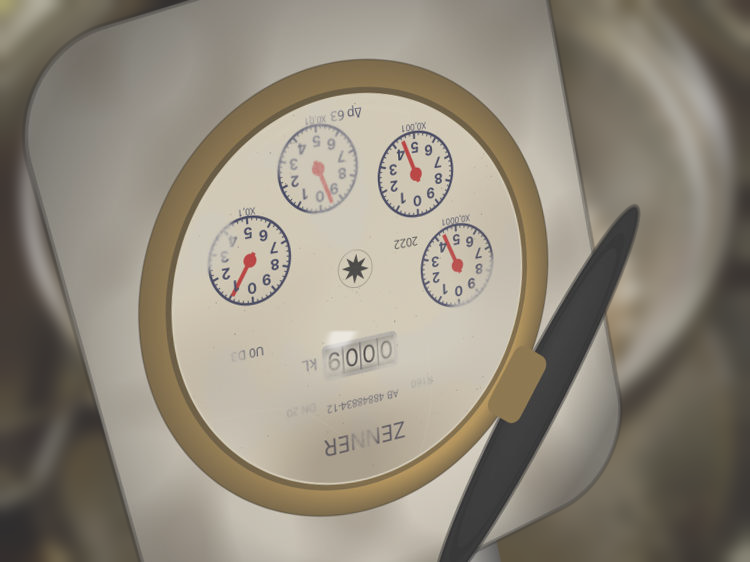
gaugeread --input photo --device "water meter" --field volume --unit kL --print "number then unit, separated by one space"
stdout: 9.0944 kL
